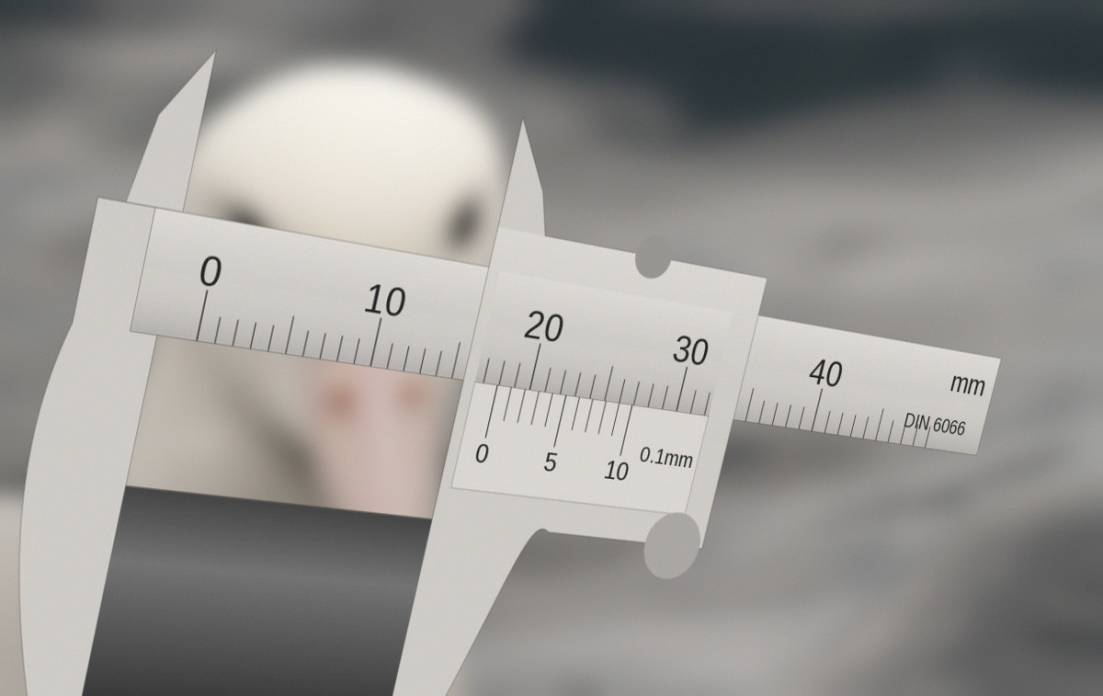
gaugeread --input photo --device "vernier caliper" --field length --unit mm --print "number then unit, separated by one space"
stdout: 17.9 mm
